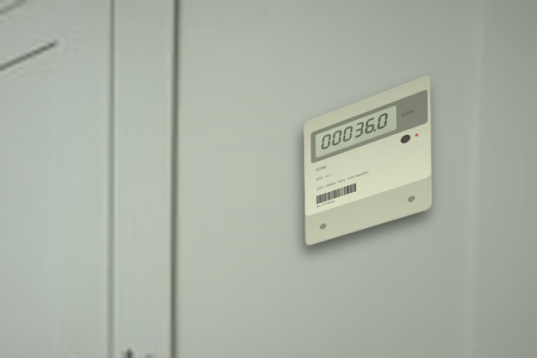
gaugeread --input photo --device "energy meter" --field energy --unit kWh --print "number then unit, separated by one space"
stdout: 36.0 kWh
